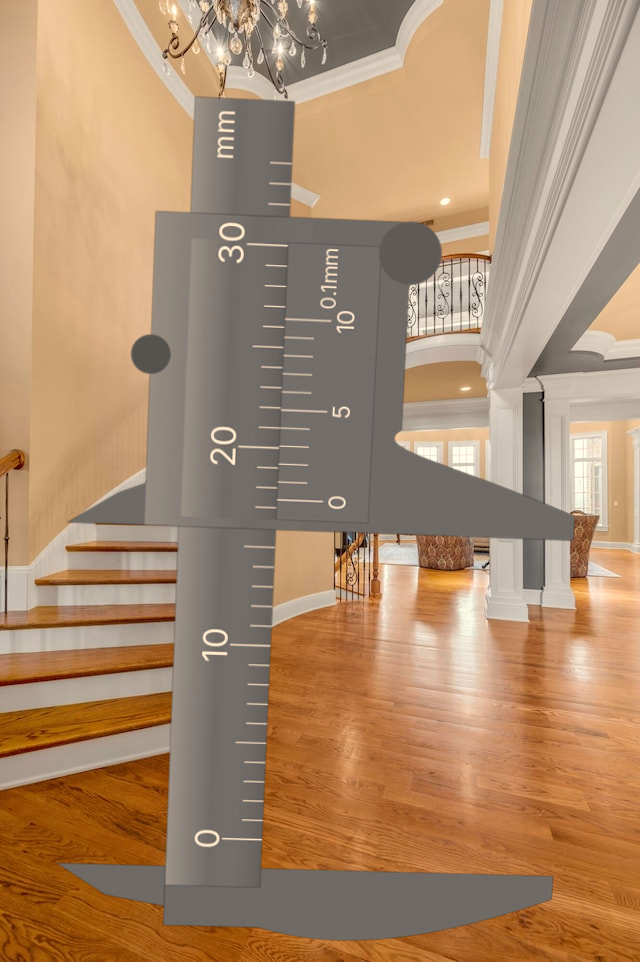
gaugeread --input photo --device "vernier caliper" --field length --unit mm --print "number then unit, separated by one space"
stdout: 17.4 mm
